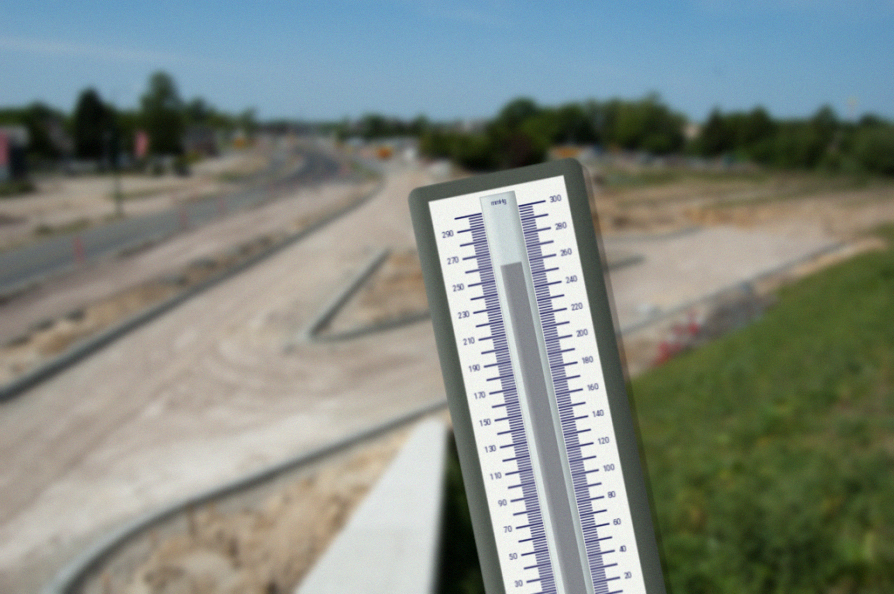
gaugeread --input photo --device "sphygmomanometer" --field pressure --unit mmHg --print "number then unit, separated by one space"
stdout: 260 mmHg
